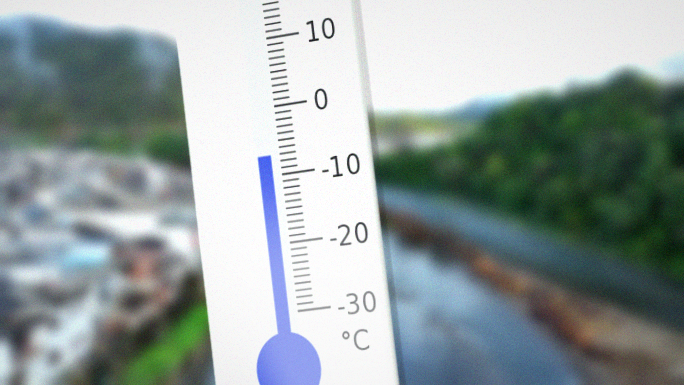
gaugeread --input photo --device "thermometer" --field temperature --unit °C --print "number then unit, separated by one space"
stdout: -7 °C
